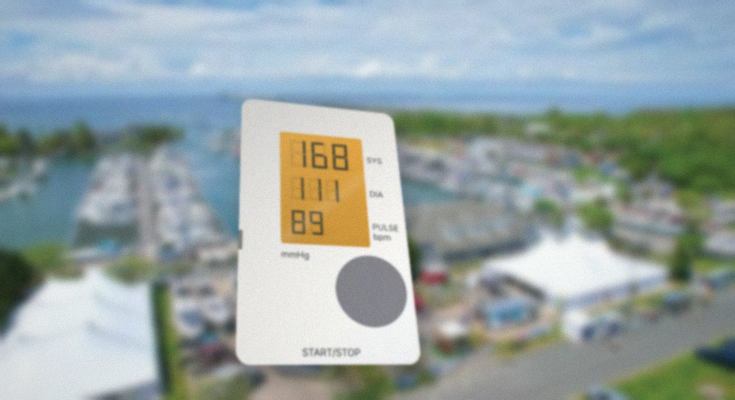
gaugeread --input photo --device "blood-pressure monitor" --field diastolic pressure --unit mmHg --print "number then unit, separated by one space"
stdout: 111 mmHg
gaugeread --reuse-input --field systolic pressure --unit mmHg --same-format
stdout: 168 mmHg
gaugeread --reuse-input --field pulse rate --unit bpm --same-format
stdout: 89 bpm
